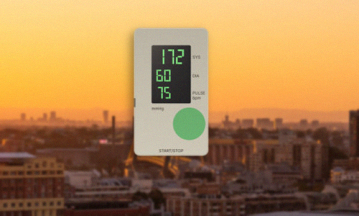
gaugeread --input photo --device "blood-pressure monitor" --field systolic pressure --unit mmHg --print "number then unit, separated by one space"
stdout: 172 mmHg
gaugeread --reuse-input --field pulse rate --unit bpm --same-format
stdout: 75 bpm
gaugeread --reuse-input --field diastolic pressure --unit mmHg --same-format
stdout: 60 mmHg
